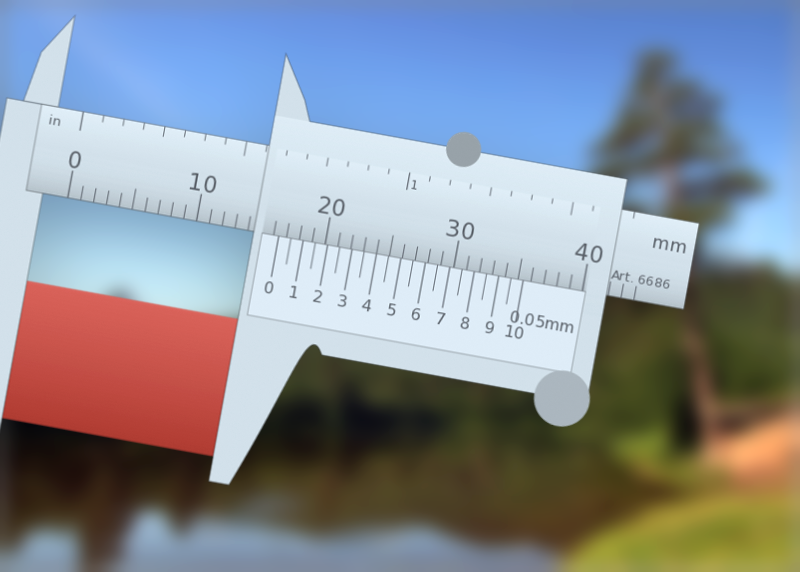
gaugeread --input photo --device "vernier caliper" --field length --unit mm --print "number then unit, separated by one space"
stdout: 16.4 mm
